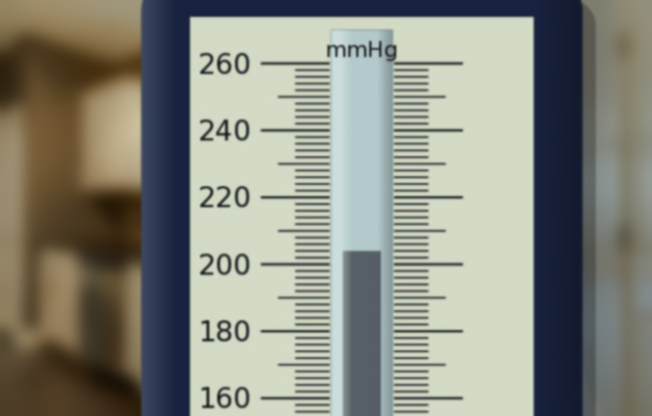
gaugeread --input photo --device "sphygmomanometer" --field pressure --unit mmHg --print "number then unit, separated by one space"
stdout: 204 mmHg
